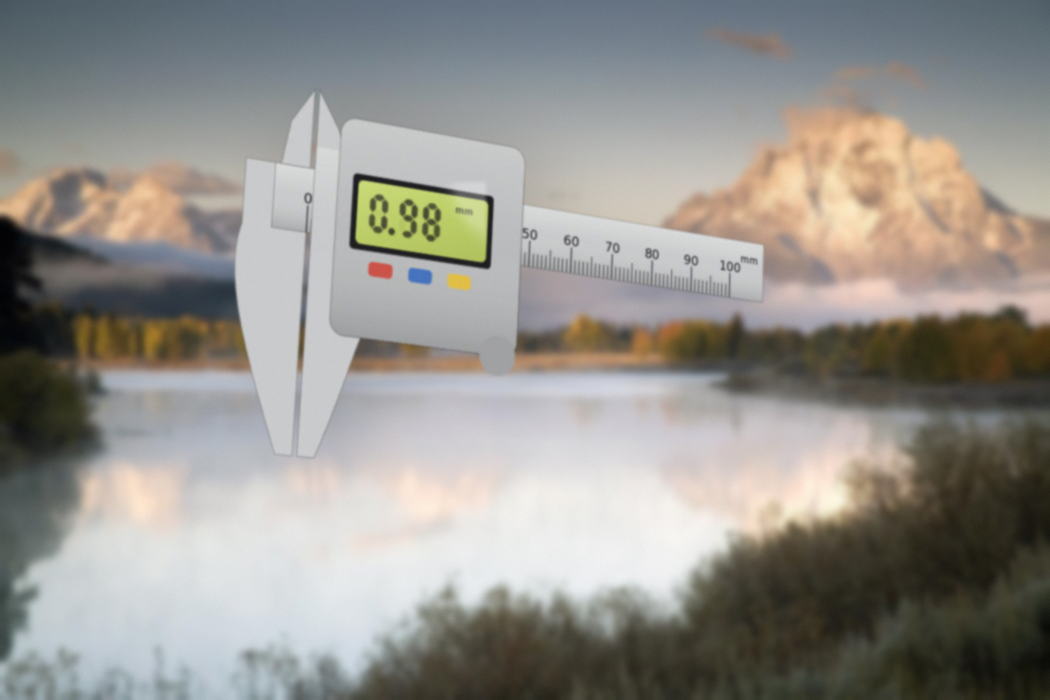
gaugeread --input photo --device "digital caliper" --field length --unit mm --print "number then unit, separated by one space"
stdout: 0.98 mm
